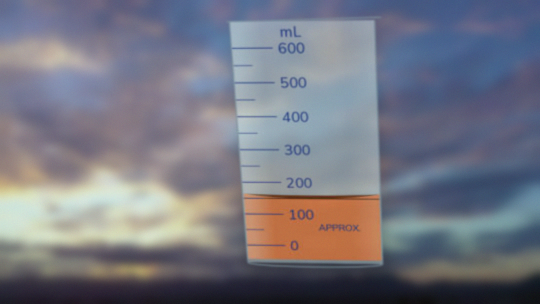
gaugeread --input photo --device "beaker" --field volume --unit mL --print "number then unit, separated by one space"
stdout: 150 mL
